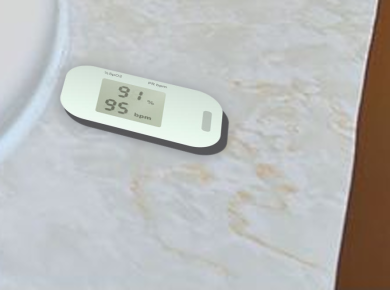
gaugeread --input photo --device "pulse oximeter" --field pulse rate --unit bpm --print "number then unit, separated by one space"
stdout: 95 bpm
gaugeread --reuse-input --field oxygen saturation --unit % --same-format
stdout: 91 %
